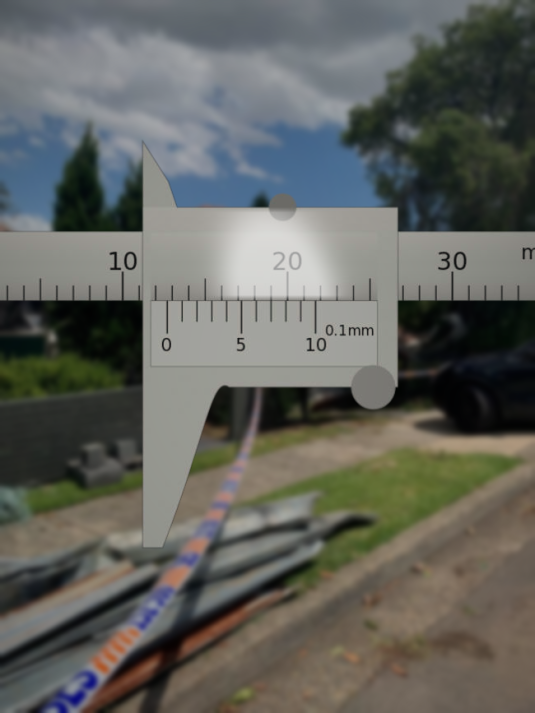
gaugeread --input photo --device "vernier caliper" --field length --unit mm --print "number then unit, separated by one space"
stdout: 12.7 mm
